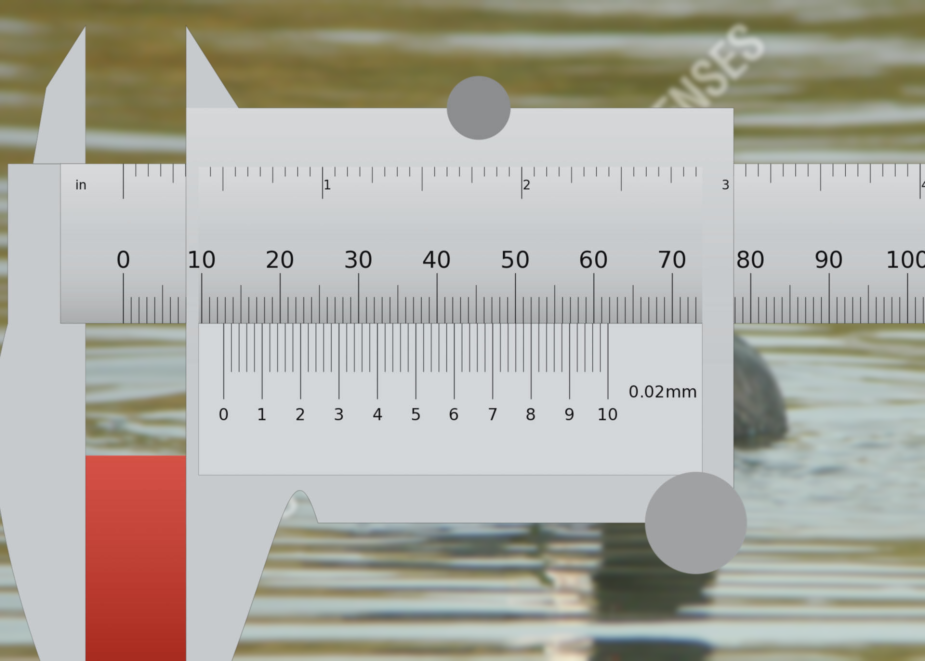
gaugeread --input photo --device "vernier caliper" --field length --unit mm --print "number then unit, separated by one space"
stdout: 12.8 mm
